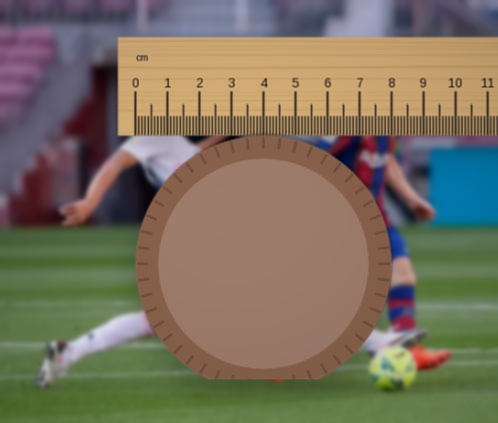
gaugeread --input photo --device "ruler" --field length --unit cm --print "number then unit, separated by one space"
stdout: 8 cm
